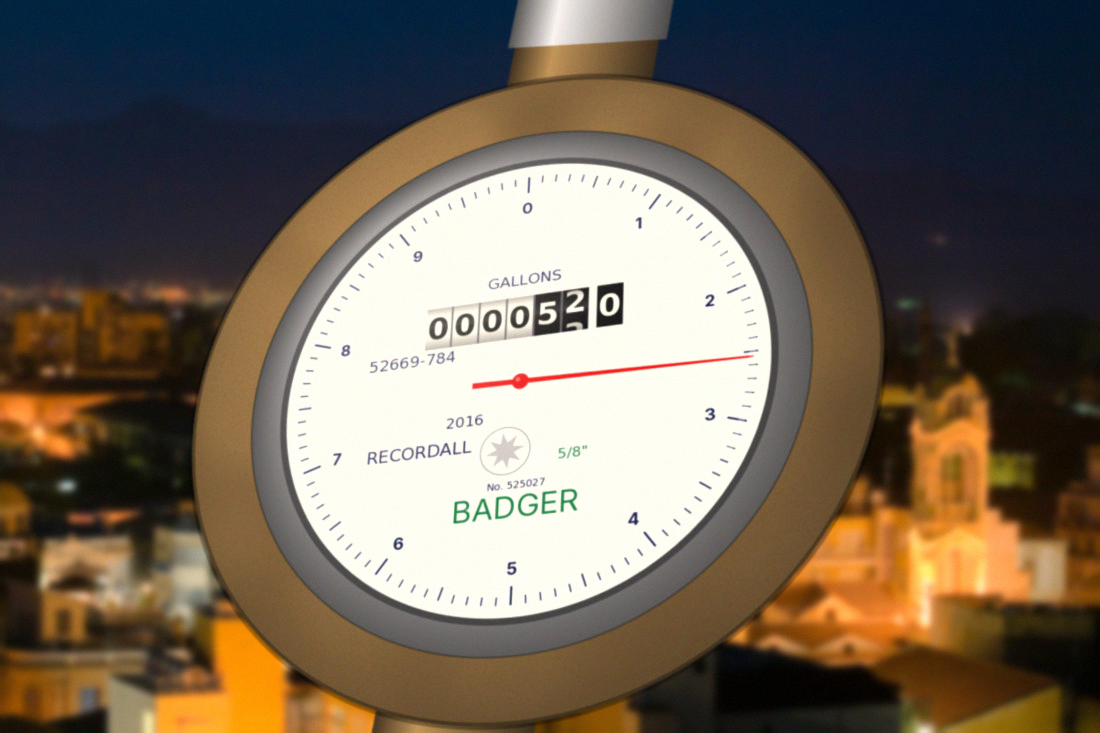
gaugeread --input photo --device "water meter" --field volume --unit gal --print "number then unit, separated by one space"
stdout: 522.5 gal
